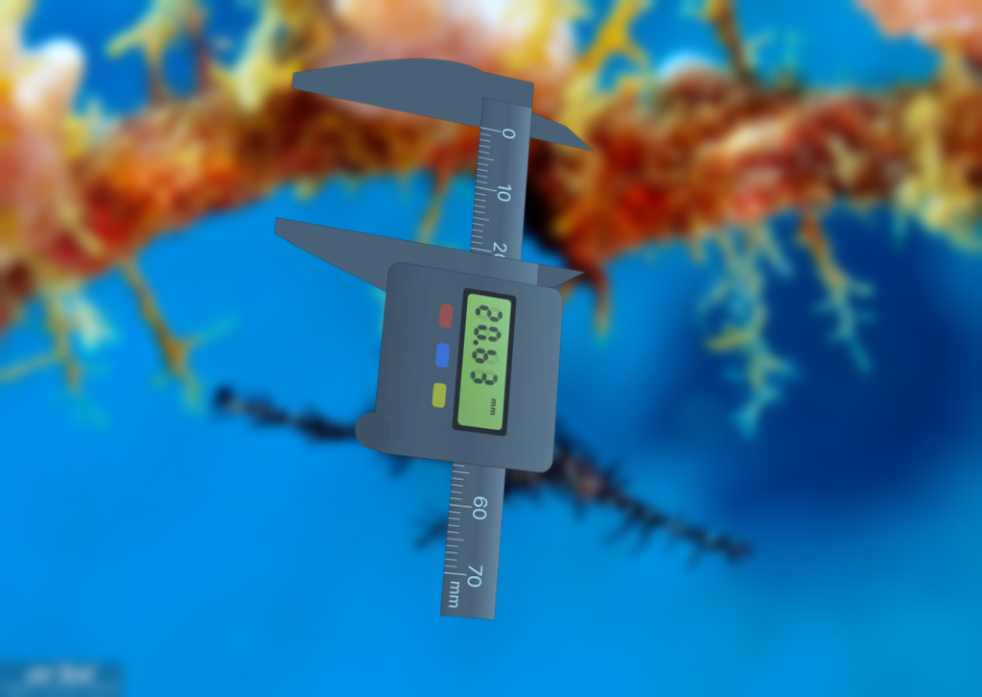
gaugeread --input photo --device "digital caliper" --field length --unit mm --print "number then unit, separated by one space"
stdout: 20.63 mm
